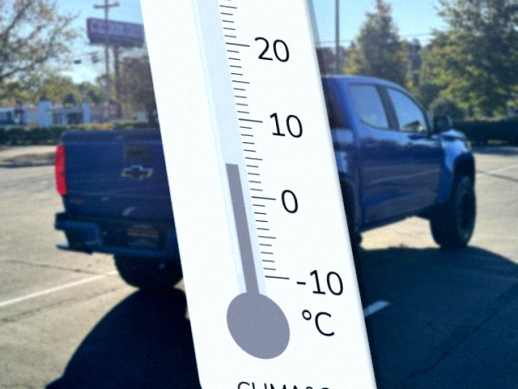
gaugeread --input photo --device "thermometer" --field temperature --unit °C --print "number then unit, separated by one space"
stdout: 4 °C
